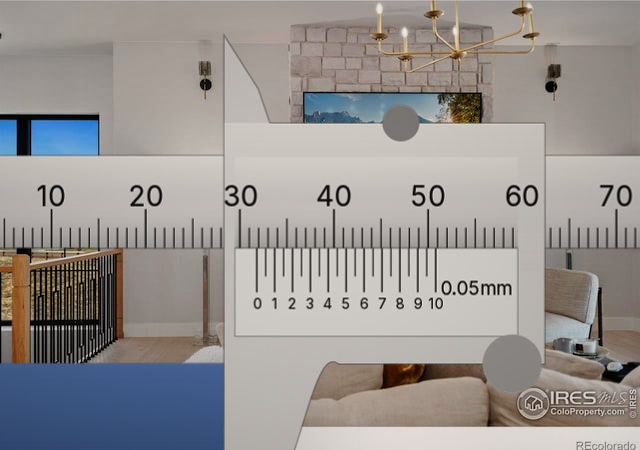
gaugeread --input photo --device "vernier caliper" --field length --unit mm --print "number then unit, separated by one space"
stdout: 31.8 mm
